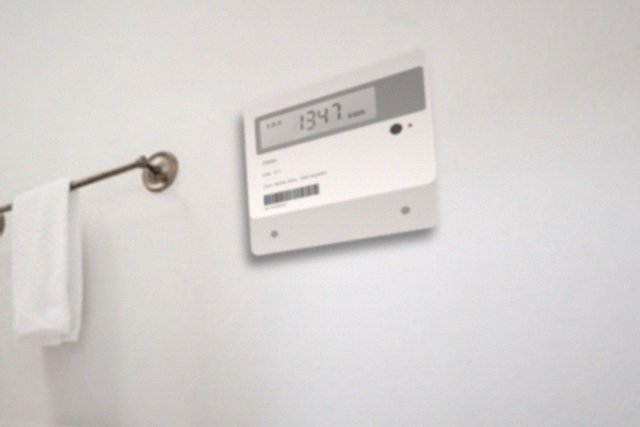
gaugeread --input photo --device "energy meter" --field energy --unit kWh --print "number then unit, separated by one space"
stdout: 1347 kWh
